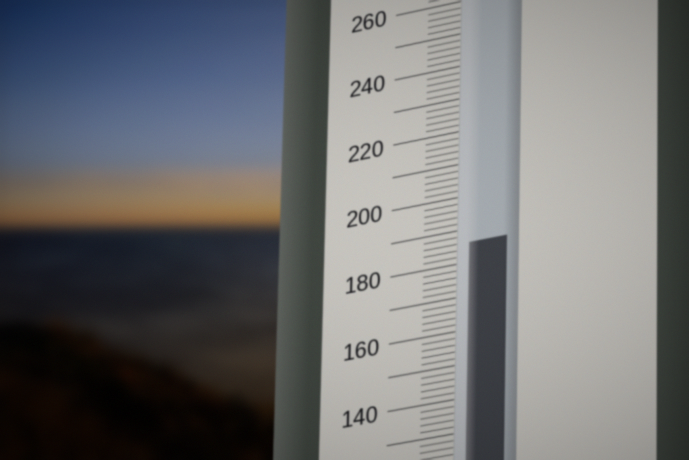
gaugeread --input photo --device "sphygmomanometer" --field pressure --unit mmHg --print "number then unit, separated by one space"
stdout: 186 mmHg
